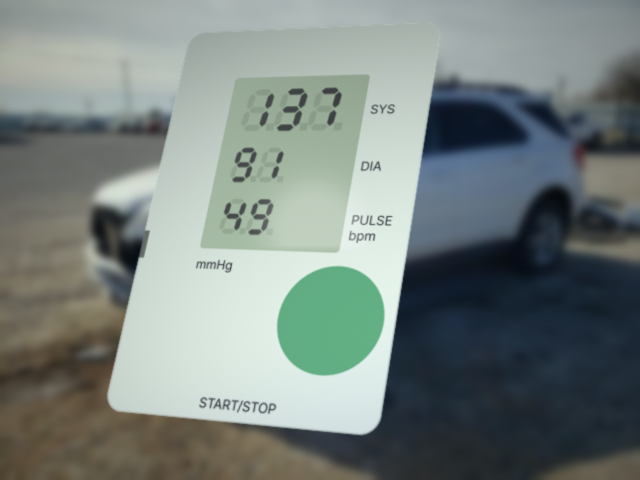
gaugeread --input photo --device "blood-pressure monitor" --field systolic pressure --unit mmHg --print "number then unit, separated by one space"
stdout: 137 mmHg
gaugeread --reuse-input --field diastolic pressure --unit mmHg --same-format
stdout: 91 mmHg
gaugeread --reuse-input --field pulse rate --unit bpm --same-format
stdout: 49 bpm
